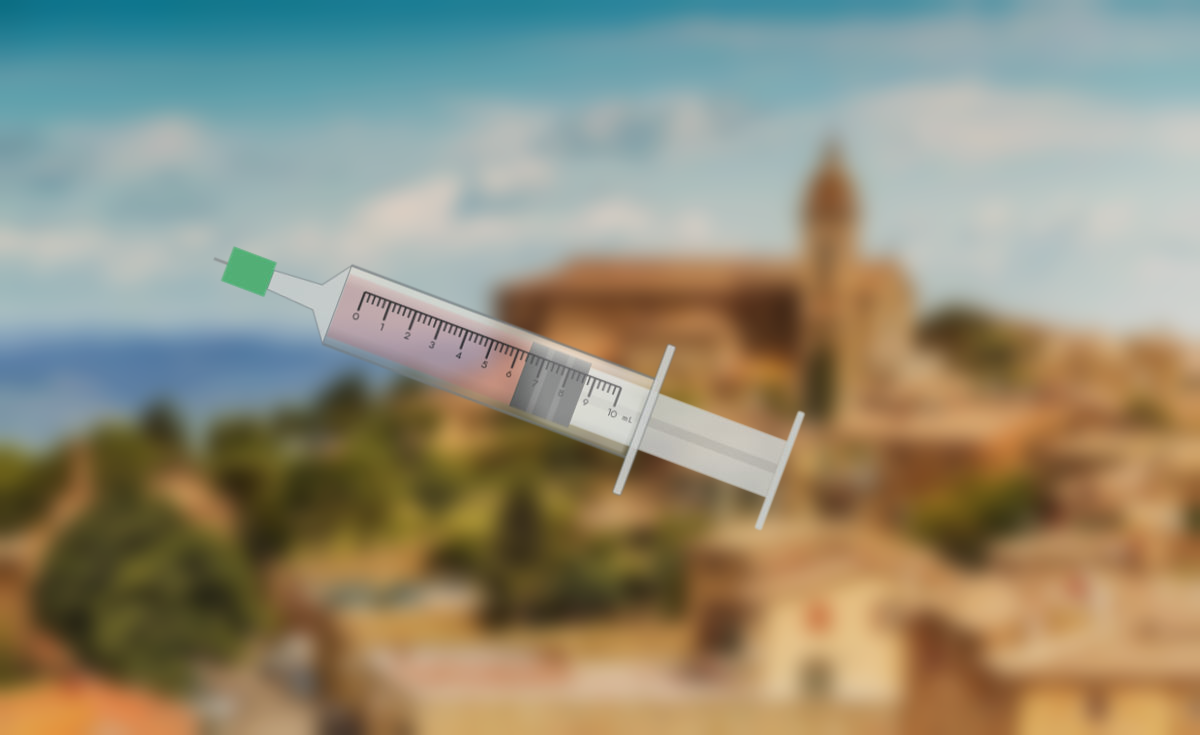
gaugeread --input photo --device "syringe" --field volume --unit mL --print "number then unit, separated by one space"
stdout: 6.4 mL
